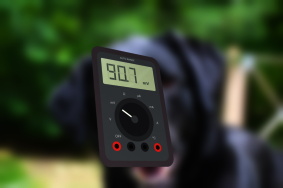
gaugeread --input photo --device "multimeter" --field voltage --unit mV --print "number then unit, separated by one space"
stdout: 90.7 mV
